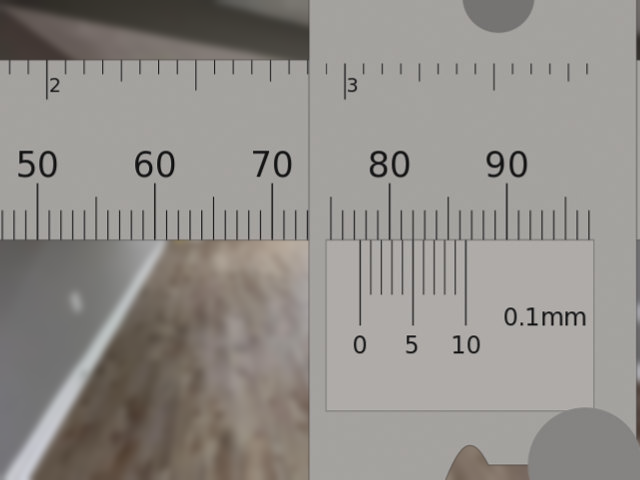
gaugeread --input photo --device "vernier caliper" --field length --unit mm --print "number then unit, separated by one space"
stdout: 77.5 mm
